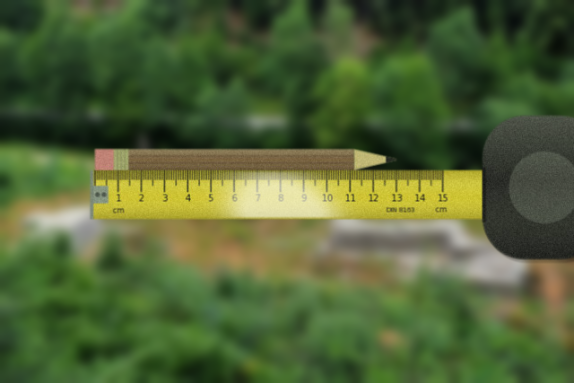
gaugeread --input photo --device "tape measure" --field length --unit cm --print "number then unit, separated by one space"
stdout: 13 cm
